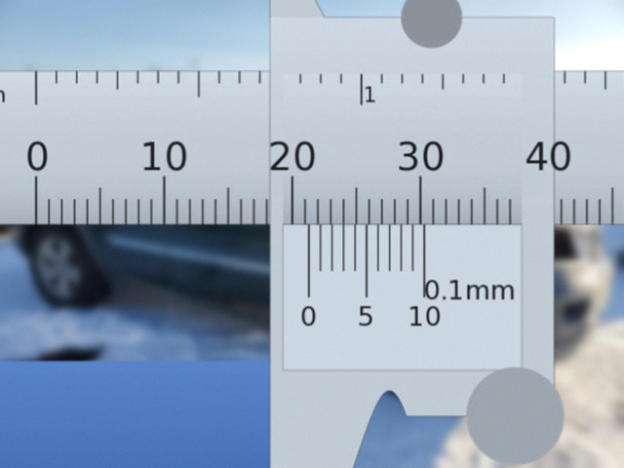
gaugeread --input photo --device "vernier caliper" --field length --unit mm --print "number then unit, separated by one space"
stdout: 21.3 mm
